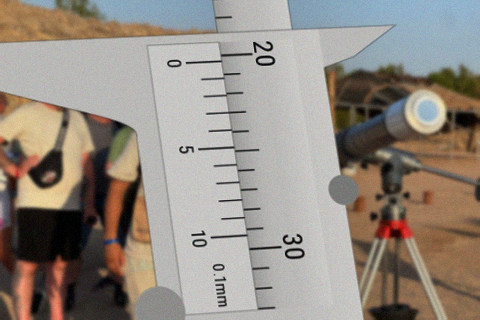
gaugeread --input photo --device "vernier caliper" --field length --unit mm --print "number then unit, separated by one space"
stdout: 20.3 mm
